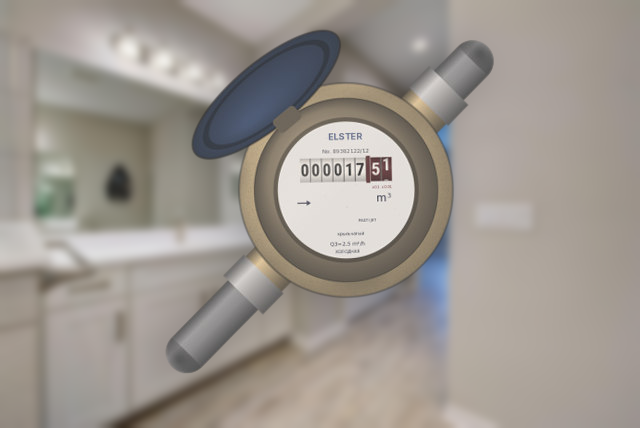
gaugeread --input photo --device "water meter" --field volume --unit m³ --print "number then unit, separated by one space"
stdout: 17.51 m³
